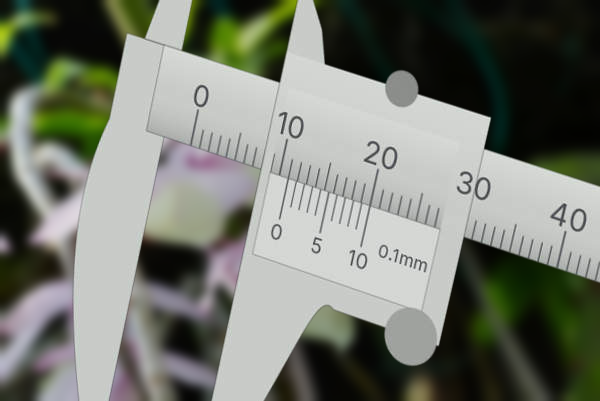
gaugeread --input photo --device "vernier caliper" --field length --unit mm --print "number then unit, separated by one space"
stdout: 11.0 mm
